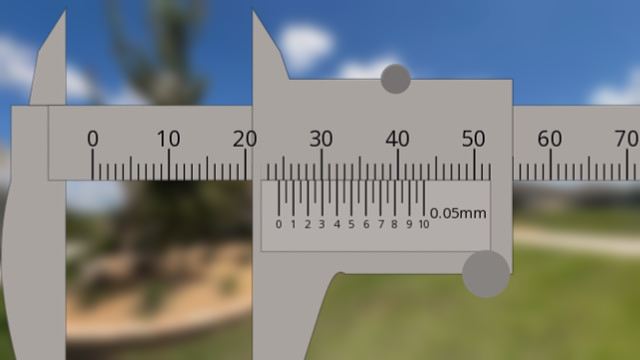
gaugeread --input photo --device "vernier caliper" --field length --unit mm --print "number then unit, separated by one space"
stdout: 24.4 mm
